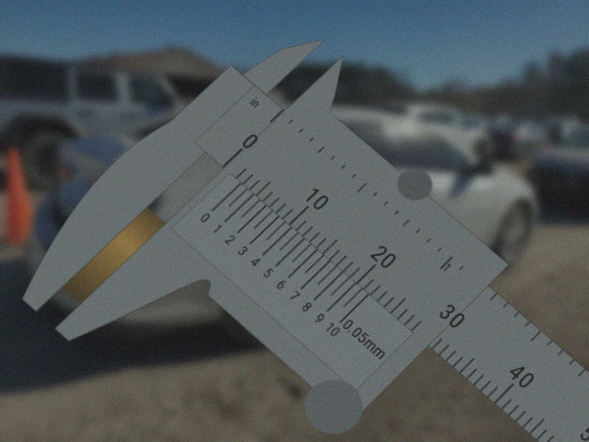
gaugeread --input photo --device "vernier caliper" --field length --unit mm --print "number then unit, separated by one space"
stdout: 2.8 mm
